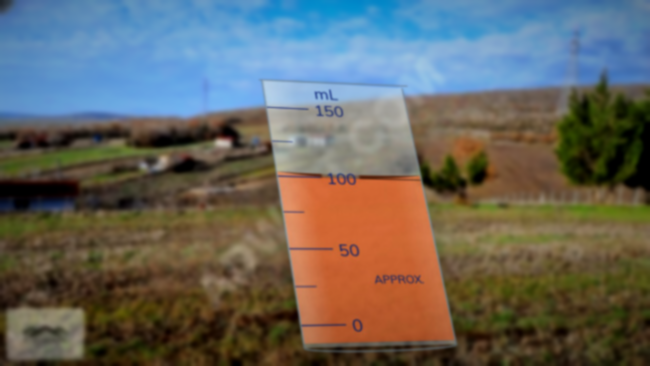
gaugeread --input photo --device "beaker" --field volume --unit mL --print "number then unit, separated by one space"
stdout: 100 mL
